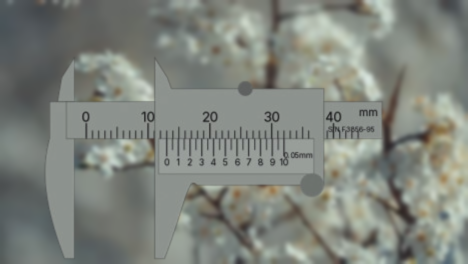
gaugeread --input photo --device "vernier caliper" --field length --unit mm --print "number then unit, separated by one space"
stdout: 13.0 mm
